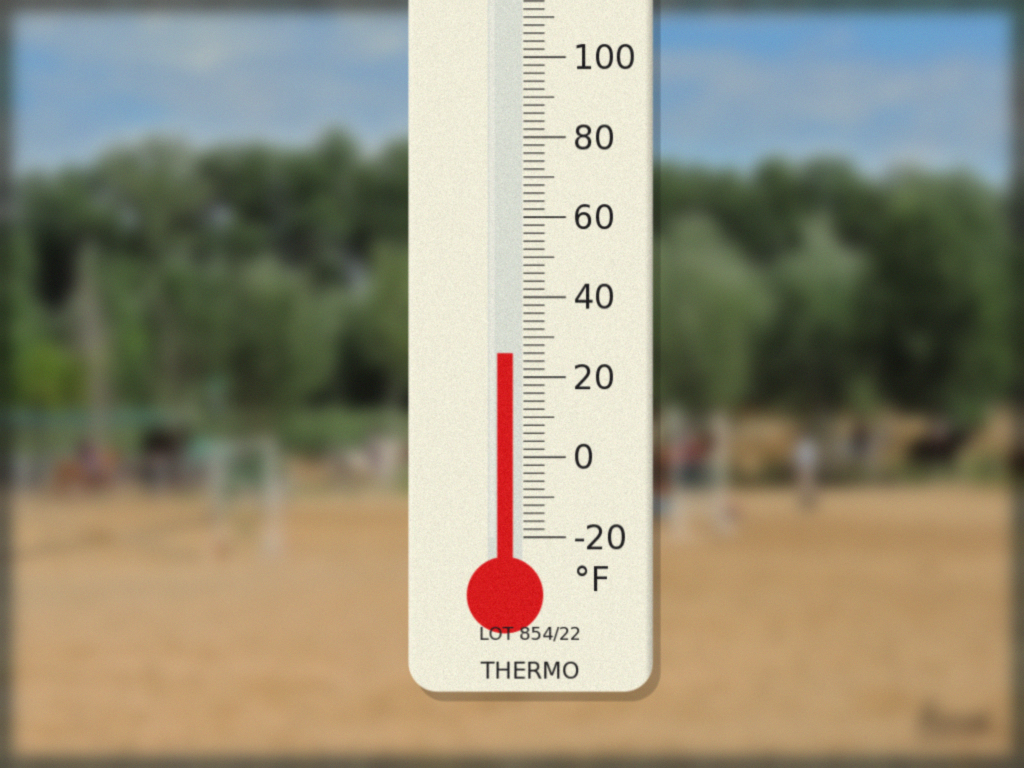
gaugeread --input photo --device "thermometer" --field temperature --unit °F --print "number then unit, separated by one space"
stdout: 26 °F
